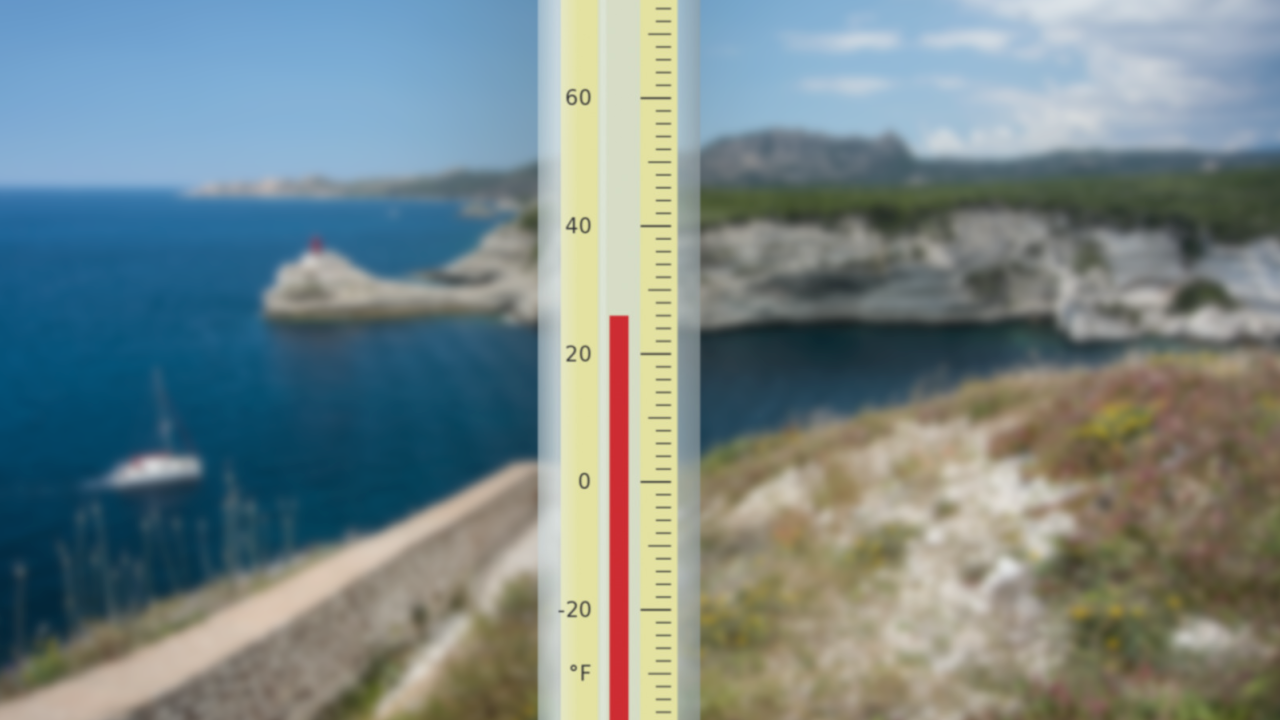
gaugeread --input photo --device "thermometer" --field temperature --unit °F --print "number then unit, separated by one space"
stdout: 26 °F
